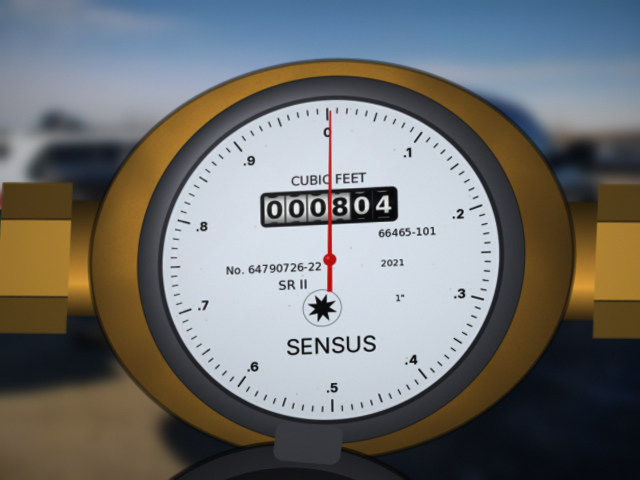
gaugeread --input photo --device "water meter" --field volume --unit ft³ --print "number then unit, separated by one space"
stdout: 804.00 ft³
